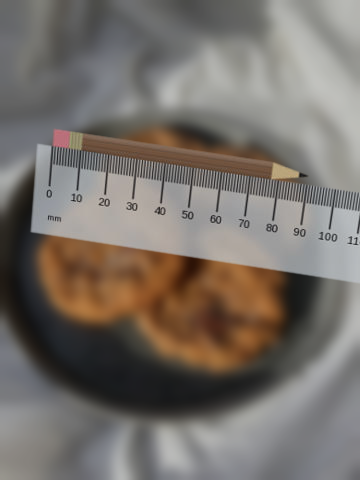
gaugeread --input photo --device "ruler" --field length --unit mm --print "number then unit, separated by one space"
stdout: 90 mm
